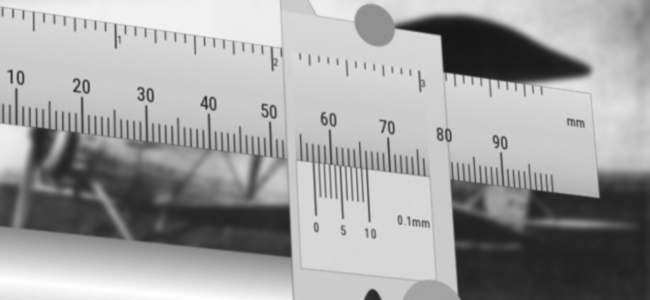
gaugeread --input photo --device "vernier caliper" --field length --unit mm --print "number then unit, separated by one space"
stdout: 57.0 mm
